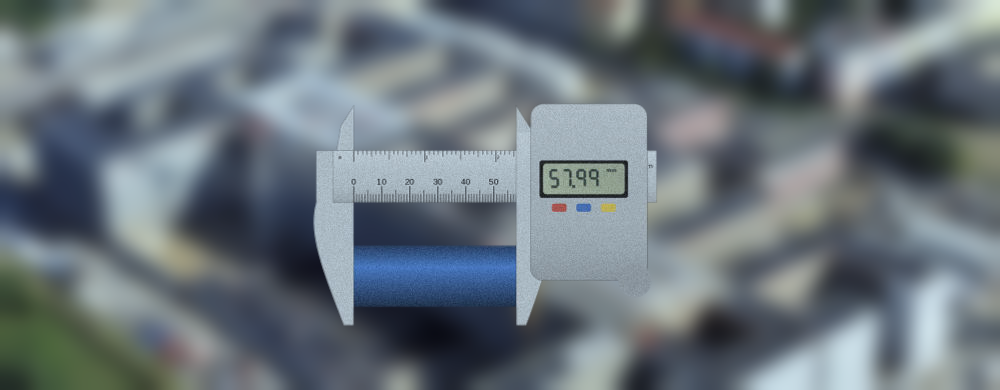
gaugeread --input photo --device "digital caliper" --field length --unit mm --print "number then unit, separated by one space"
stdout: 57.99 mm
